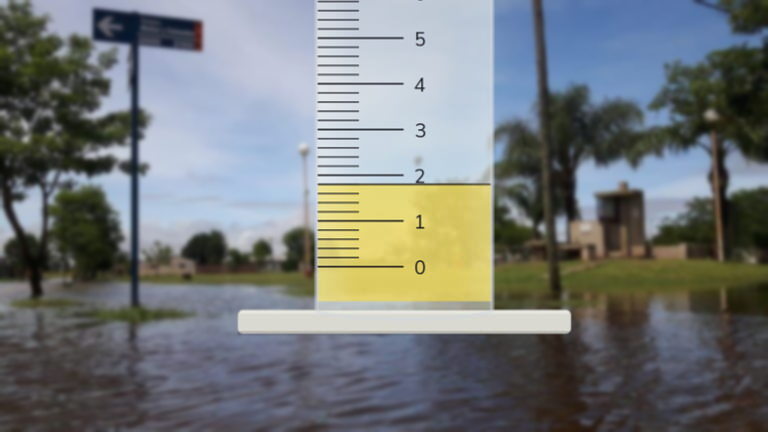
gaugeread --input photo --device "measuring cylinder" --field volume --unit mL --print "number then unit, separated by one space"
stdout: 1.8 mL
